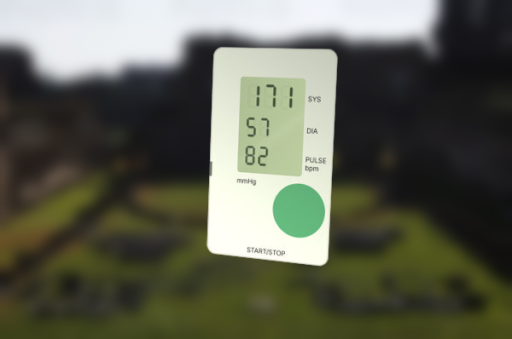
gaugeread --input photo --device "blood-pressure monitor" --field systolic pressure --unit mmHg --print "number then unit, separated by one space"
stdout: 171 mmHg
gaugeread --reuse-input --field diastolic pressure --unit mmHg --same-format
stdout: 57 mmHg
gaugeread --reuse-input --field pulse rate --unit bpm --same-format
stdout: 82 bpm
